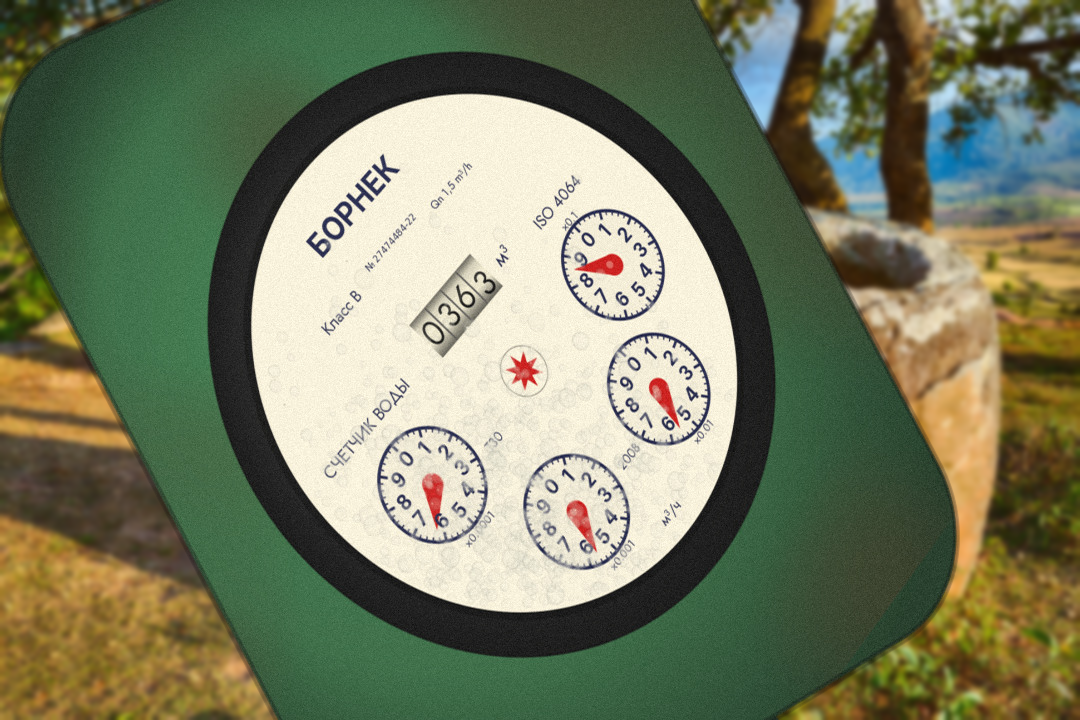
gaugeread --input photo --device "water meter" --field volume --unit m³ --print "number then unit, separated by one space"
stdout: 362.8556 m³
